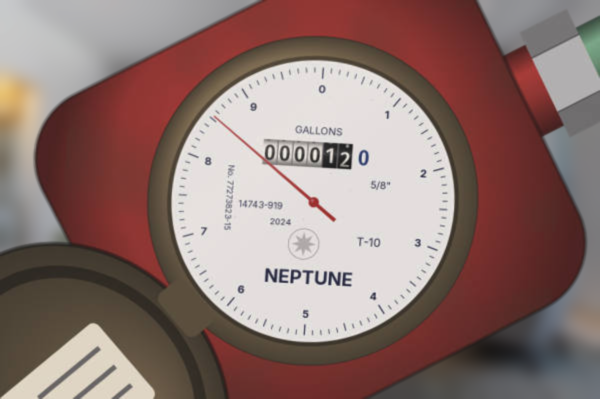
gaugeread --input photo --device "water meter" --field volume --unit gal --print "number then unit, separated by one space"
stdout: 118.5 gal
